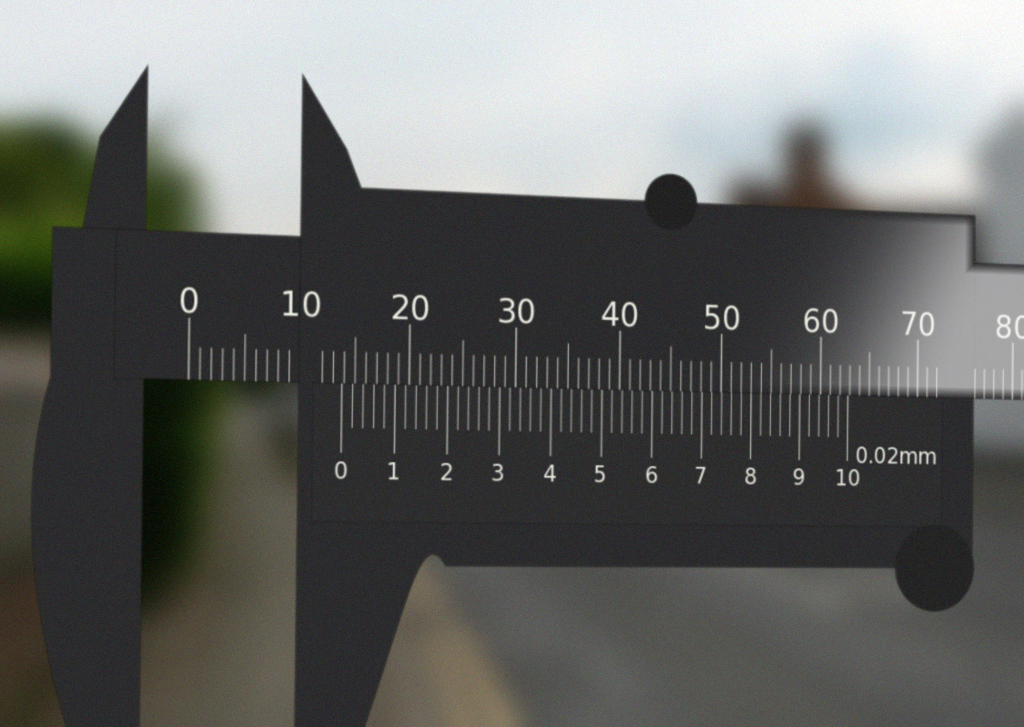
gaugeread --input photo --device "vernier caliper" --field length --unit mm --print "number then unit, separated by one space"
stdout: 13.8 mm
